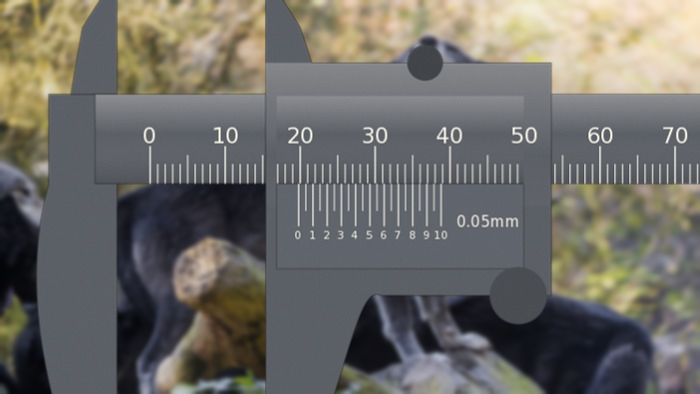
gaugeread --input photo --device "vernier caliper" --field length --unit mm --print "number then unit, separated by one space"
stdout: 19.8 mm
